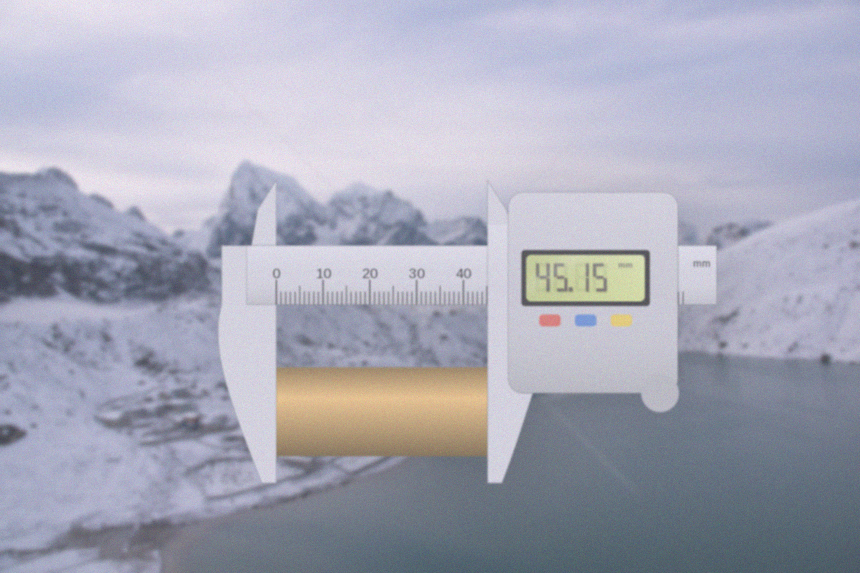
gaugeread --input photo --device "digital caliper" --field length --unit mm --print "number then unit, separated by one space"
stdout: 45.15 mm
